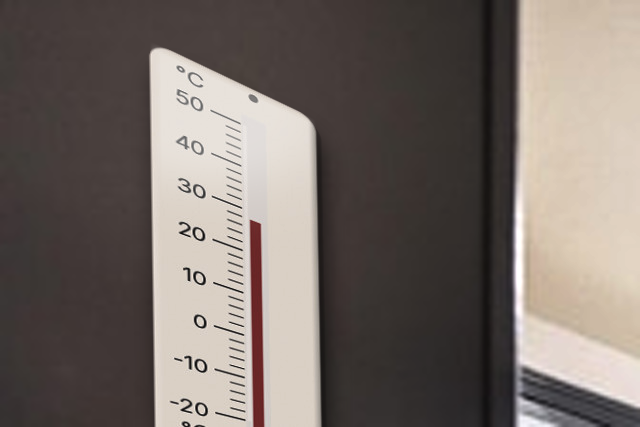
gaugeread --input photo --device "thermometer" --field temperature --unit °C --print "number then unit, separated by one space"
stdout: 28 °C
